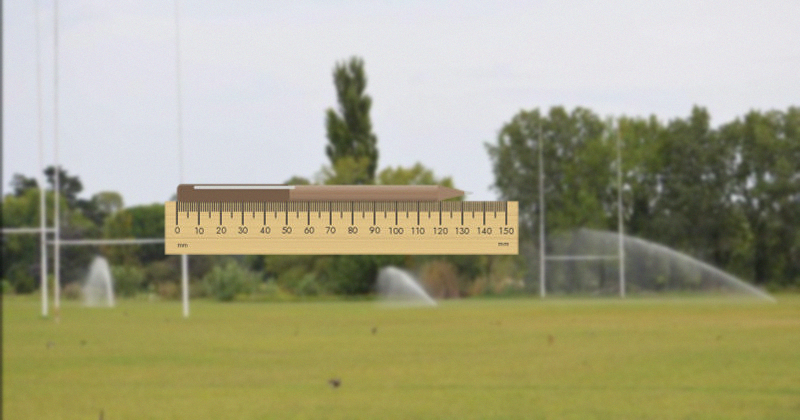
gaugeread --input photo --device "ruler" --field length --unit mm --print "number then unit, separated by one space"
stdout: 135 mm
